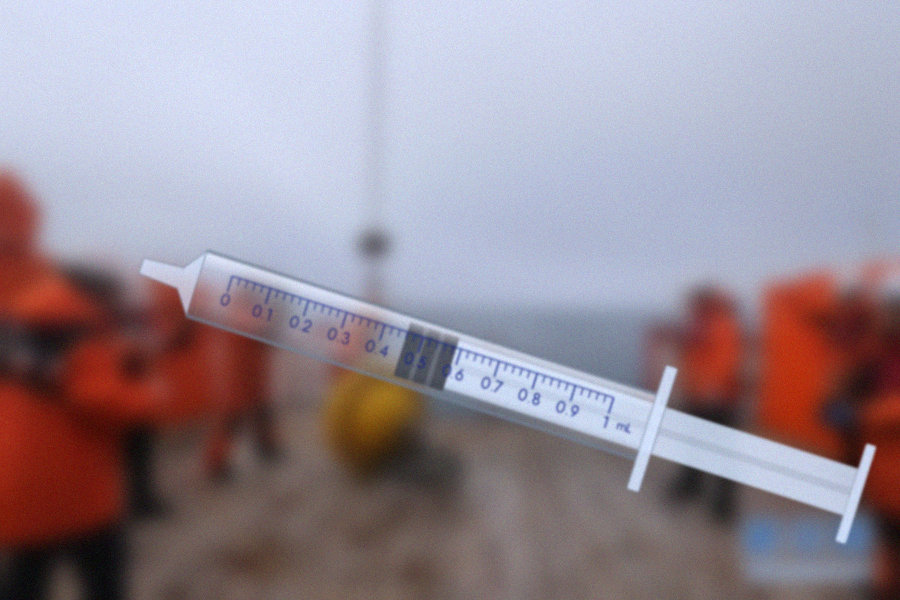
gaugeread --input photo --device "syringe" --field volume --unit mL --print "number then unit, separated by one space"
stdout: 0.46 mL
